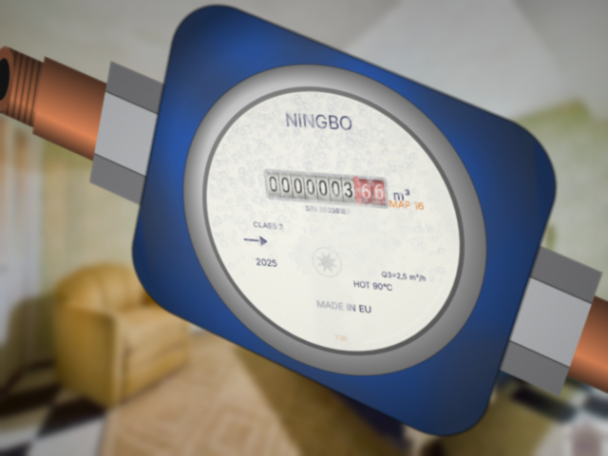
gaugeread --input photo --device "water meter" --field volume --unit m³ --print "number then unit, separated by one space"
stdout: 3.66 m³
